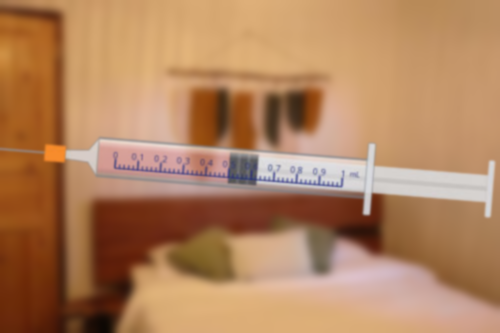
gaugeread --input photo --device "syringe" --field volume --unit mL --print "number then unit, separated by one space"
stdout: 0.5 mL
